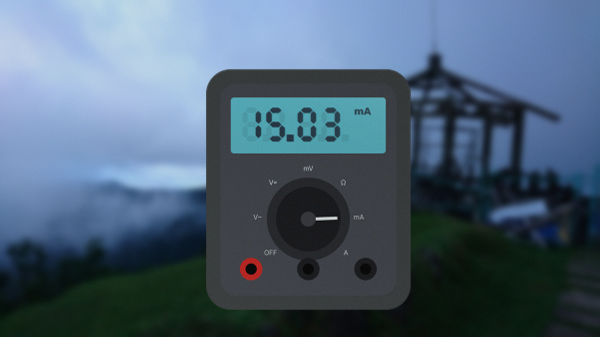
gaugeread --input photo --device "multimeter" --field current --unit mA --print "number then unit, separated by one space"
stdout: 15.03 mA
